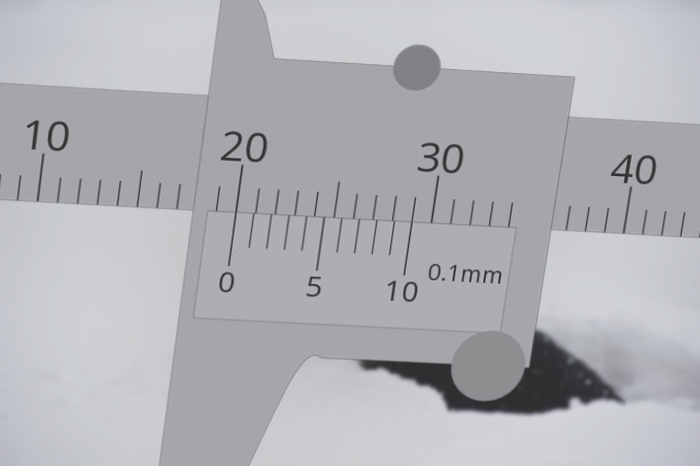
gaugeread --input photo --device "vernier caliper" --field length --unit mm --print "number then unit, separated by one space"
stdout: 20.0 mm
